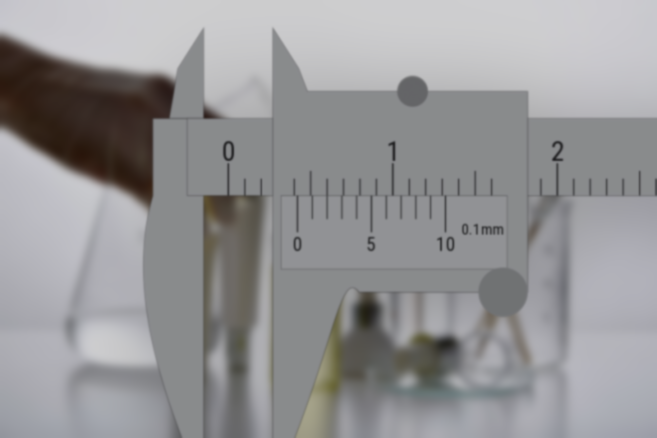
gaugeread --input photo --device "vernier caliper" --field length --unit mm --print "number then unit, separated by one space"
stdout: 4.2 mm
